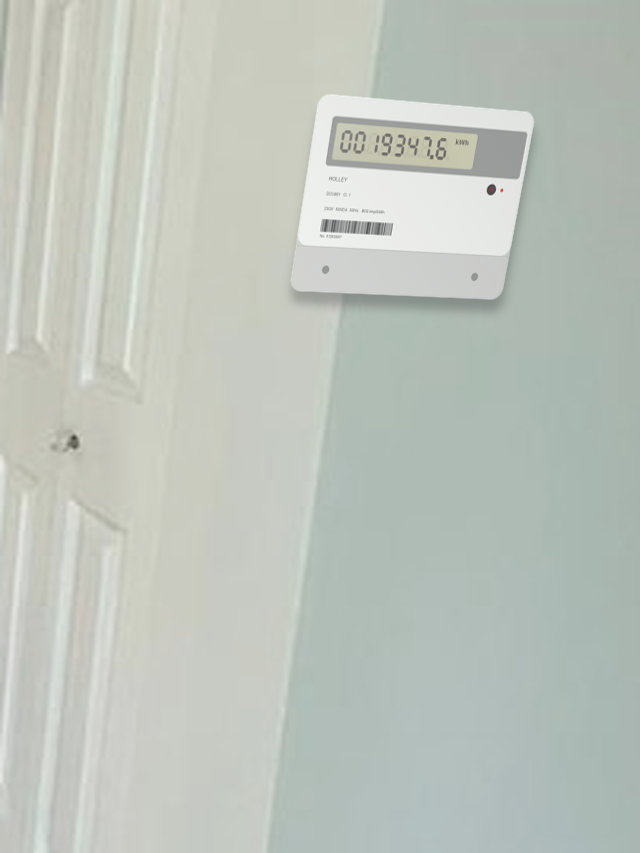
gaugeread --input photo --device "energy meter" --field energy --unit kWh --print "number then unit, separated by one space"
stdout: 19347.6 kWh
